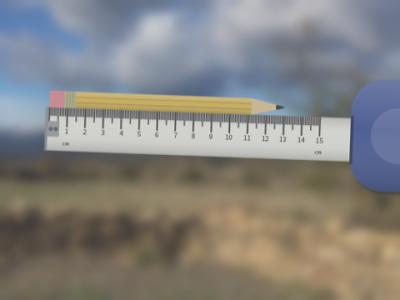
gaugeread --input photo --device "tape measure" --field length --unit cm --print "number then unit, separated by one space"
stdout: 13 cm
